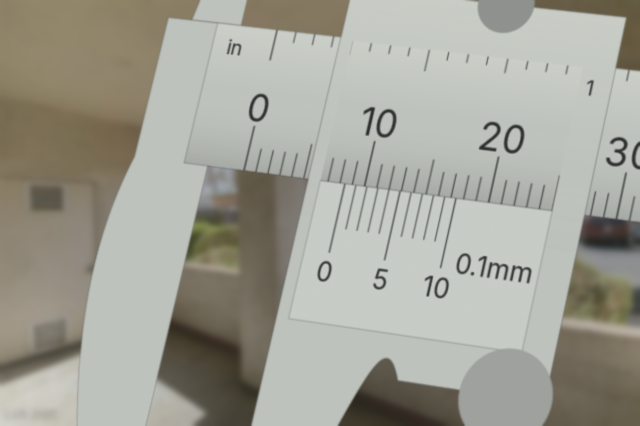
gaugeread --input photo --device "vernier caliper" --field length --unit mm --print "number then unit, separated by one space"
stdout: 8.4 mm
